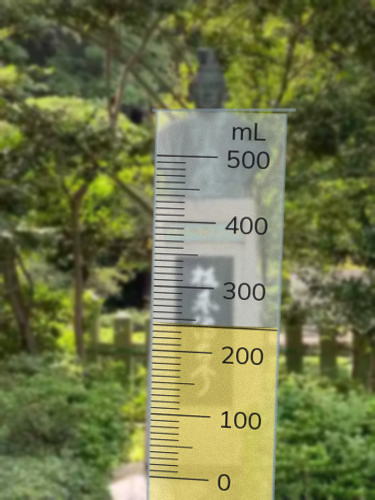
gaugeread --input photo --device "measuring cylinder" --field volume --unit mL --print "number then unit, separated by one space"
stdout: 240 mL
